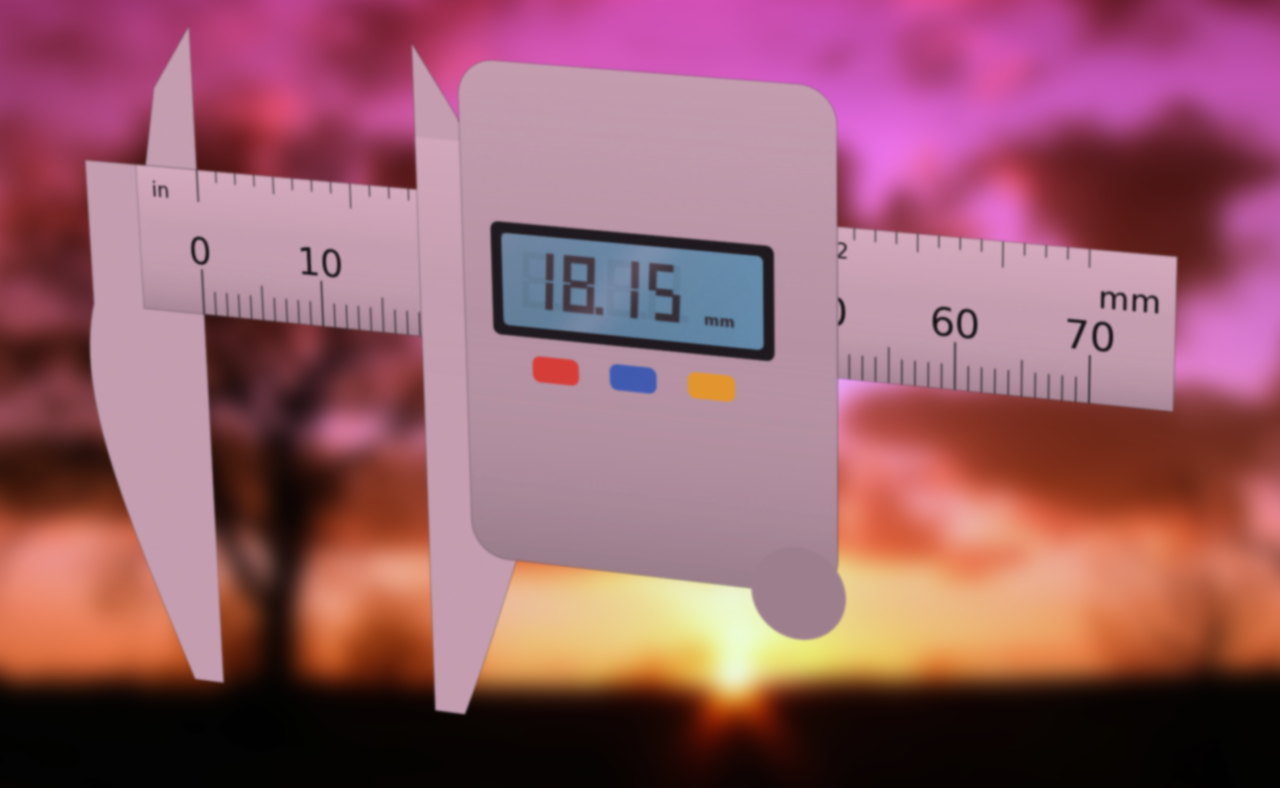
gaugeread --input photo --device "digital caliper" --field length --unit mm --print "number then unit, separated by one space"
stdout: 18.15 mm
